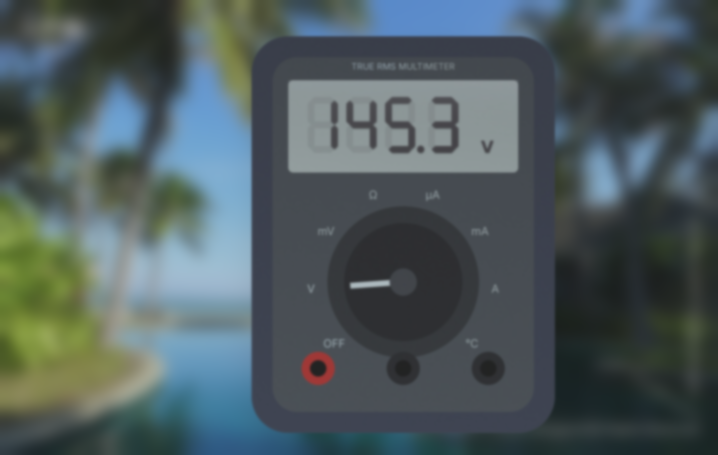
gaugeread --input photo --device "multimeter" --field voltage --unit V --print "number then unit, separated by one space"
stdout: 145.3 V
